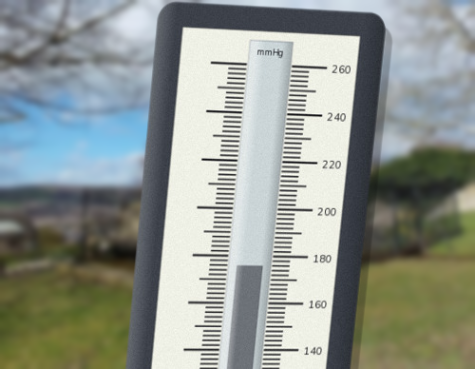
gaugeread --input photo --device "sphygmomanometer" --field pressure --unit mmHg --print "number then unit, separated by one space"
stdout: 176 mmHg
